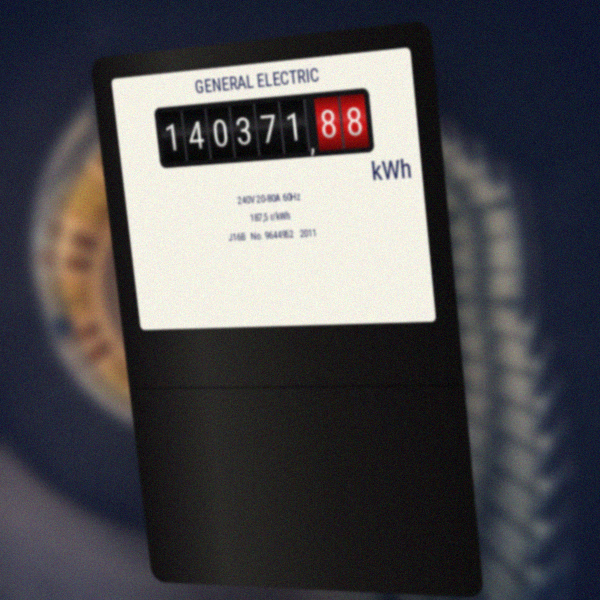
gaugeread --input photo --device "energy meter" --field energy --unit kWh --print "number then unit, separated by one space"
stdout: 140371.88 kWh
